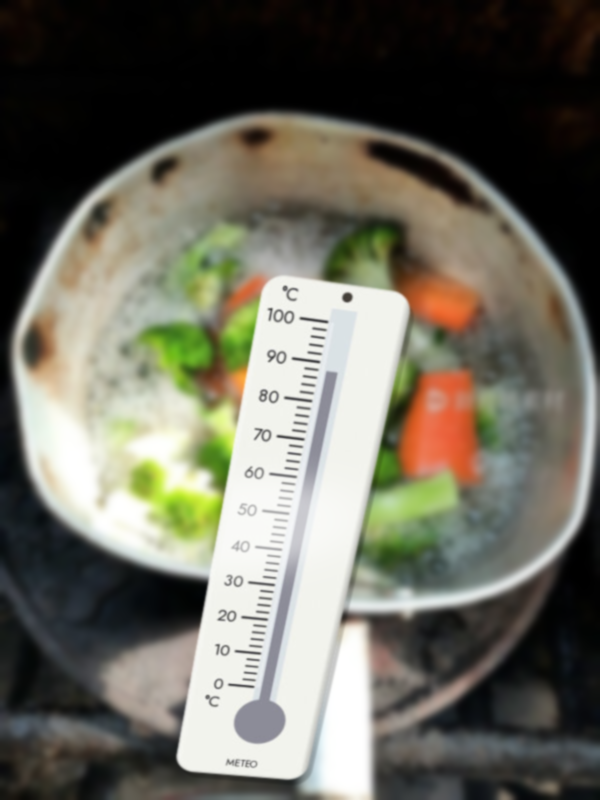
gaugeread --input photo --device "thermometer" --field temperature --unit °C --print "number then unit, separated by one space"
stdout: 88 °C
